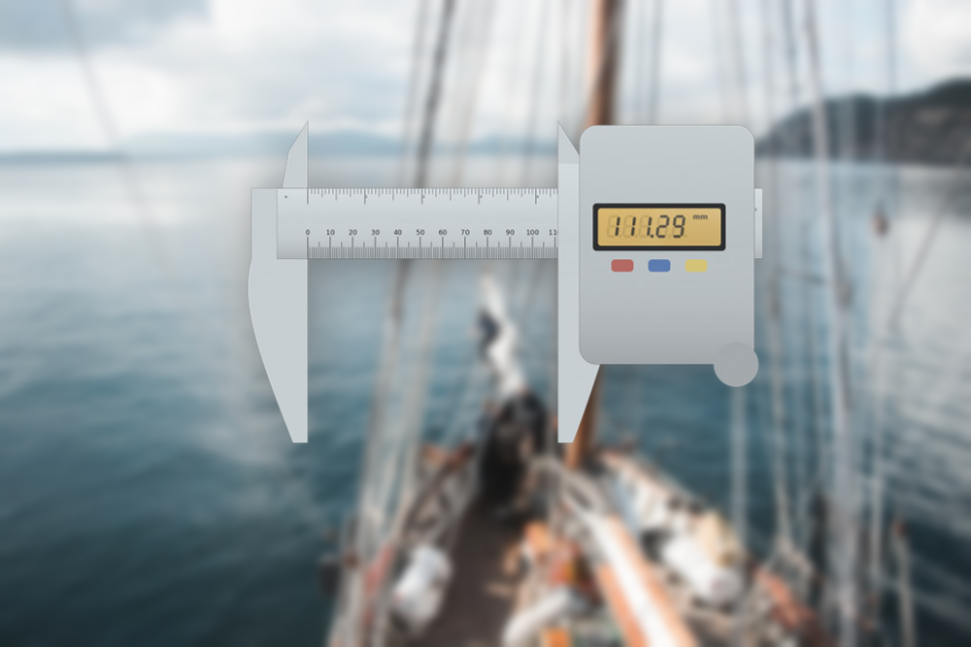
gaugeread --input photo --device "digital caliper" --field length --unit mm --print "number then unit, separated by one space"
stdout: 111.29 mm
